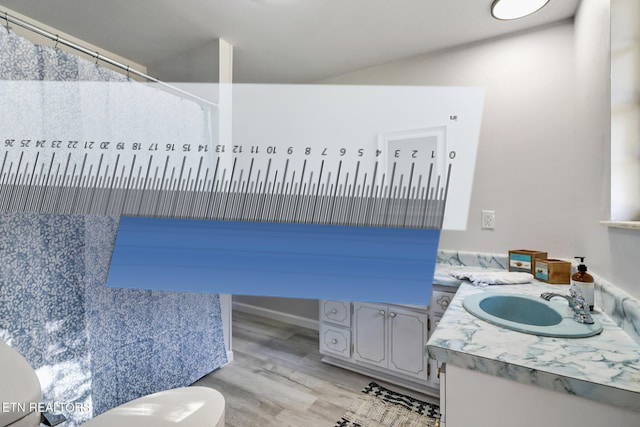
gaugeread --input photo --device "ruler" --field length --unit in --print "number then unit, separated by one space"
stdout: 18 in
